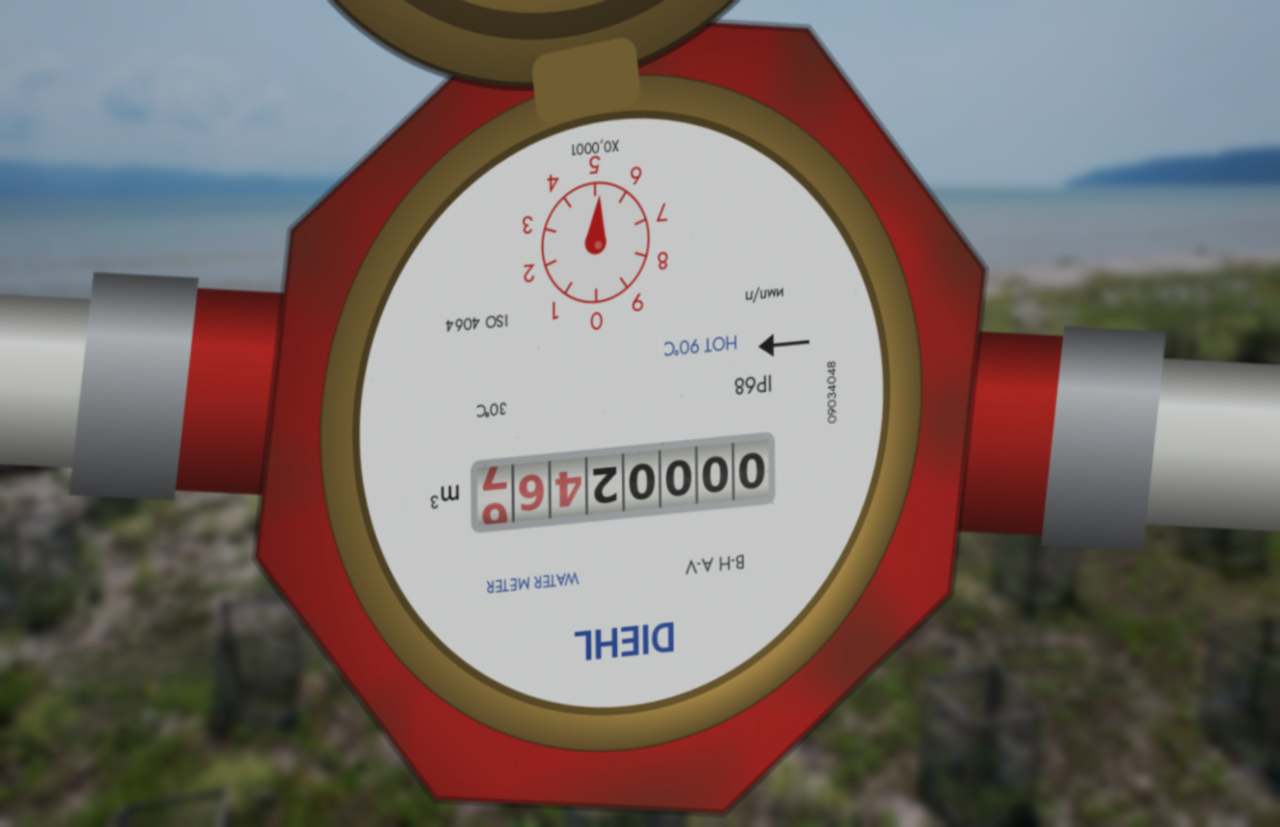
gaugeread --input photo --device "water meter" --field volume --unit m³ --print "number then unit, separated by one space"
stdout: 2.4665 m³
